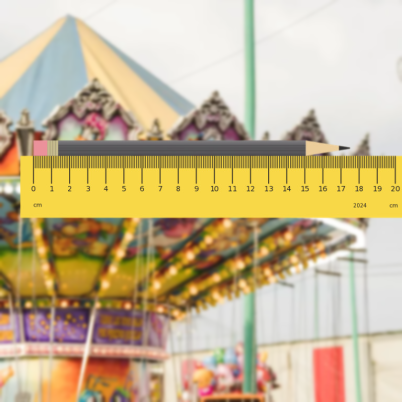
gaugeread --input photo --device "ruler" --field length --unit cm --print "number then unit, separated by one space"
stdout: 17.5 cm
